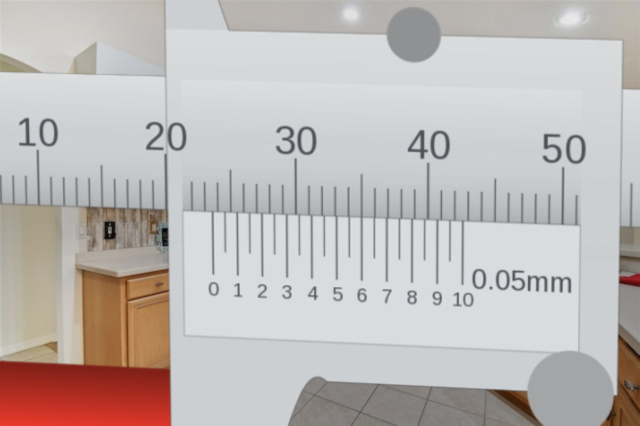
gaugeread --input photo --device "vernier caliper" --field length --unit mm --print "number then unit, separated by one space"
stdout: 23.6 mm
